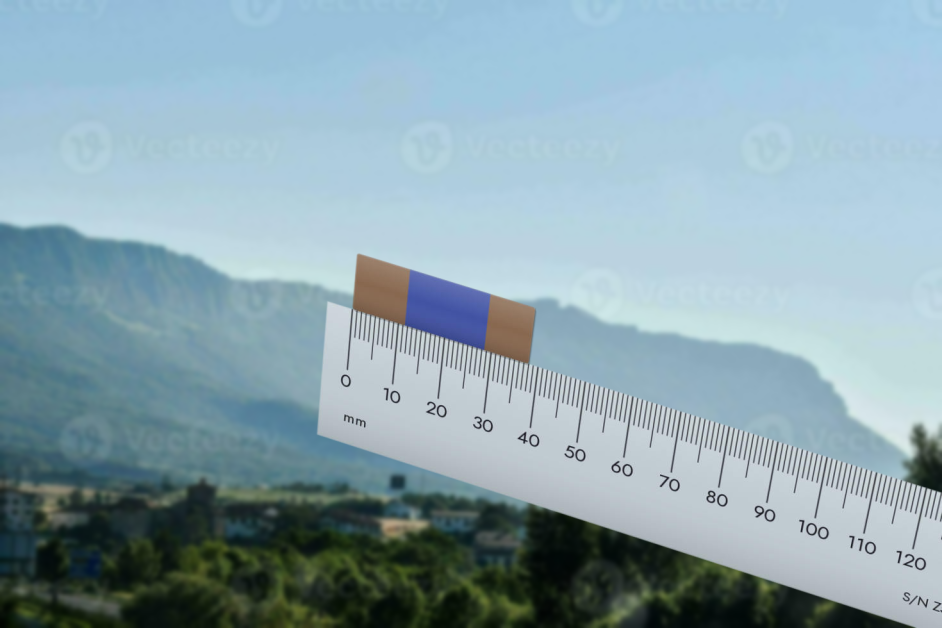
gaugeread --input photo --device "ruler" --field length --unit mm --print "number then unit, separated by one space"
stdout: 38 mm
